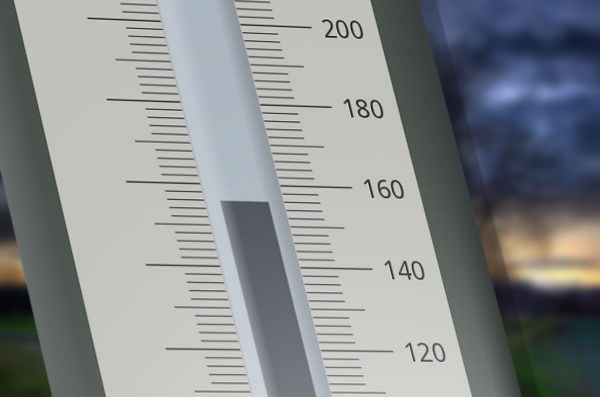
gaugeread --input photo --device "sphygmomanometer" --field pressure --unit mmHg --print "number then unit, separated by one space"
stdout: 156 mmHg
